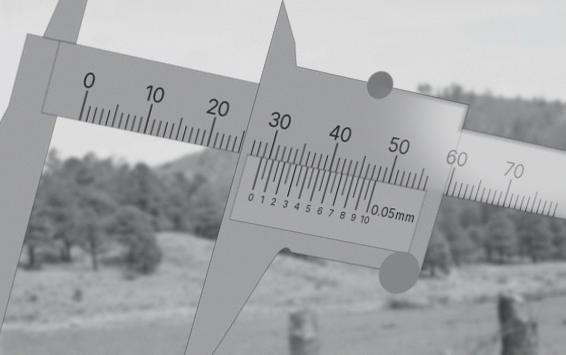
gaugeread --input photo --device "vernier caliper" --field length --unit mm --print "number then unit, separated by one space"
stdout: 28.8 mm
